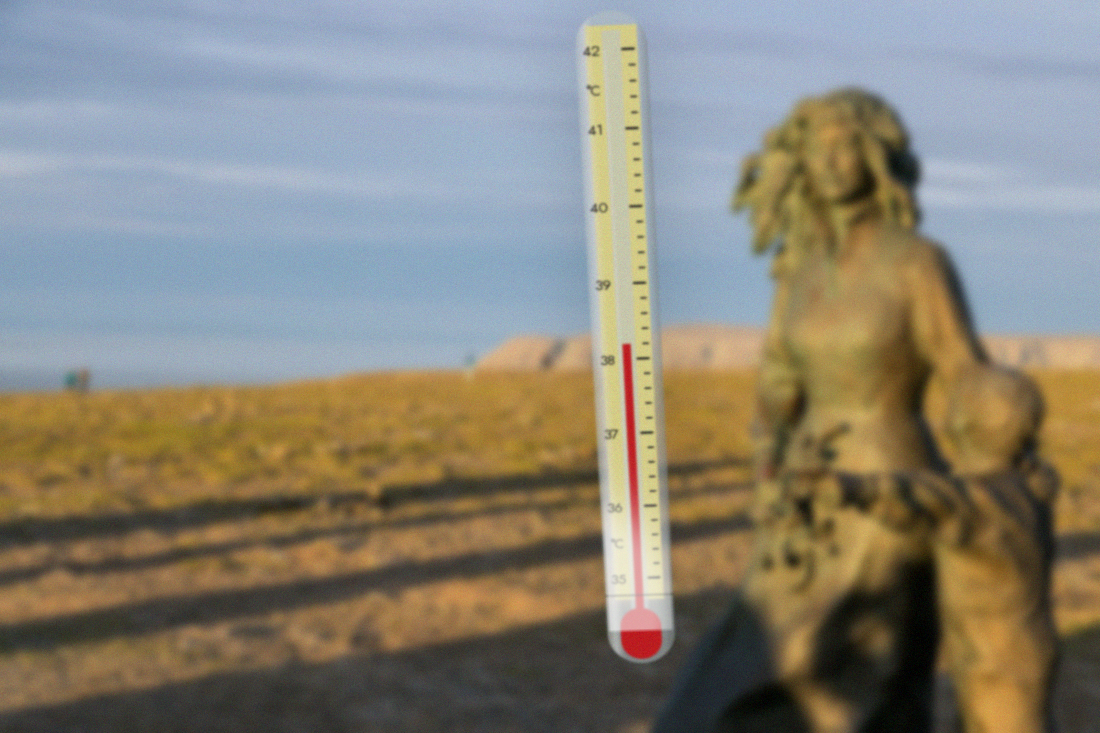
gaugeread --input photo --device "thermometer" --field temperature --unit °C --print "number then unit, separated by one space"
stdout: 38.2 °C
